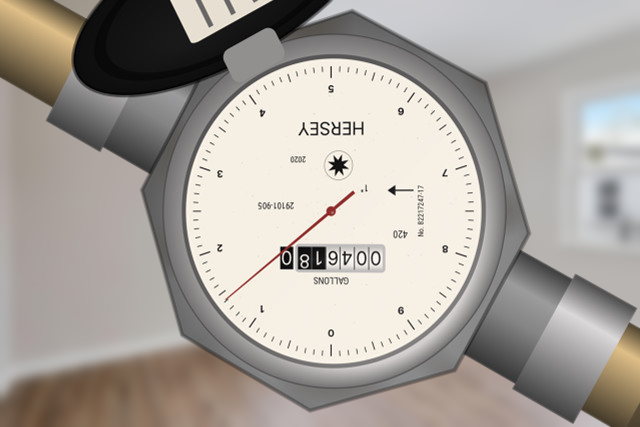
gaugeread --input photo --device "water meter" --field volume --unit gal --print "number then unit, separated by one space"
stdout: 46181.4 gal
